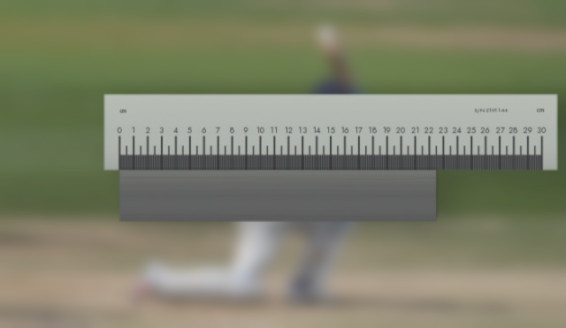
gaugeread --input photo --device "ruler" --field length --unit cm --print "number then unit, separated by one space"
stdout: 22.5 cm
